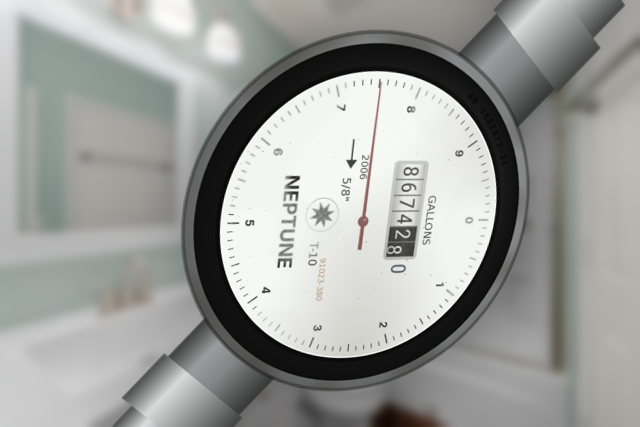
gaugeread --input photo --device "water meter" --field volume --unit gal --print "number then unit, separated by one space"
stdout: 8674277.5 gal
